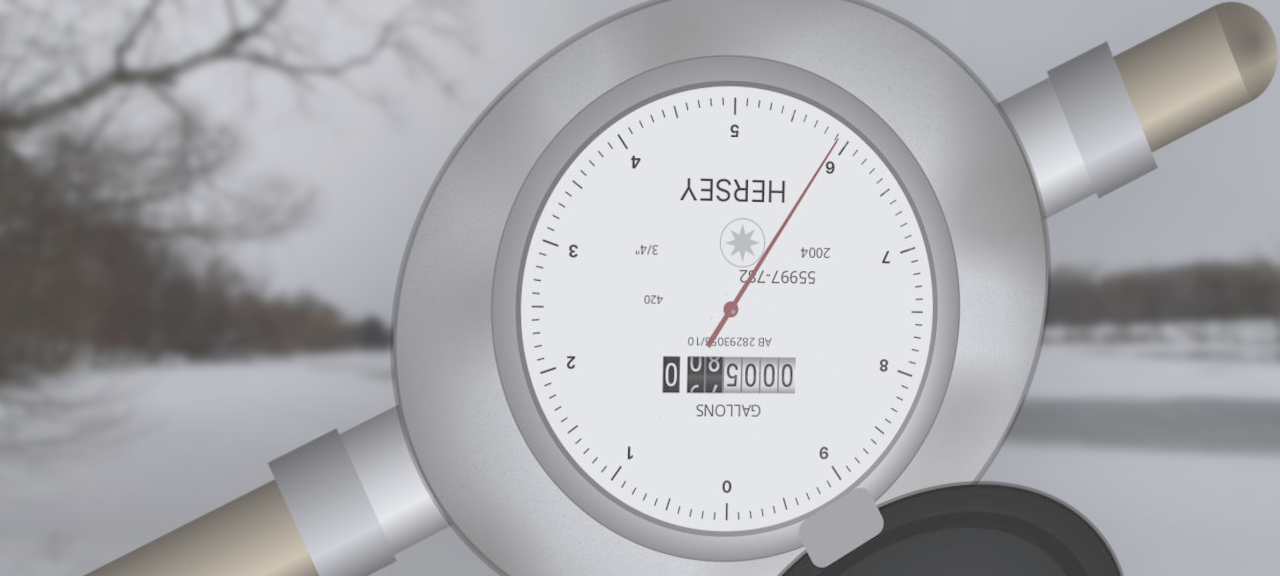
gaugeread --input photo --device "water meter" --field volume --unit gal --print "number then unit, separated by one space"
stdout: 5795.9 gal
